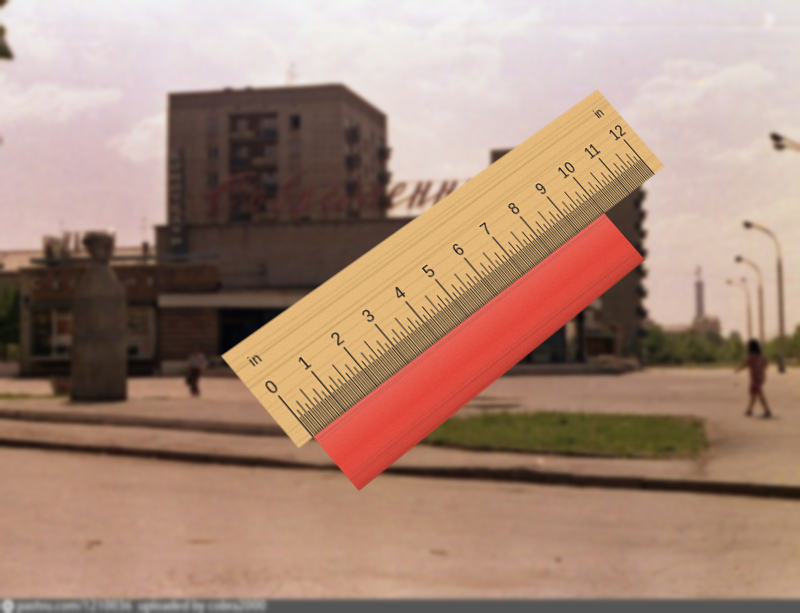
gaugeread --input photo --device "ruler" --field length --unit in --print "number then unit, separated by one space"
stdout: 10 in
